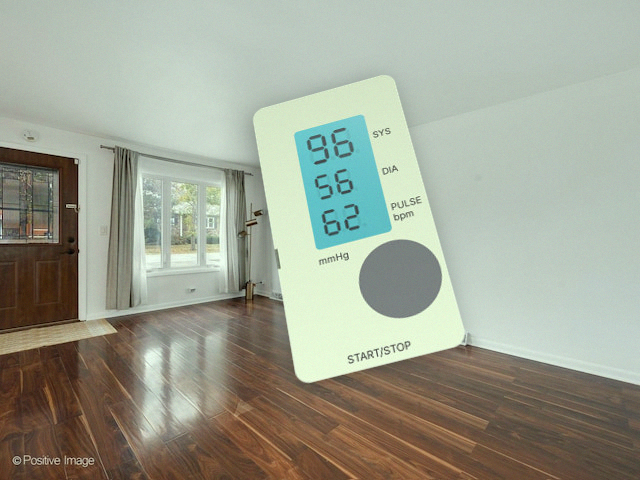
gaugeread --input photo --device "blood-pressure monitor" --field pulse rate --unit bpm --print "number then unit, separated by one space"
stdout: 62 bpm
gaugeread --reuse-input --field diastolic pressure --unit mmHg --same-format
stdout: 56 mmHg
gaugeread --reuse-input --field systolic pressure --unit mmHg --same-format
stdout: 96 mmHg
